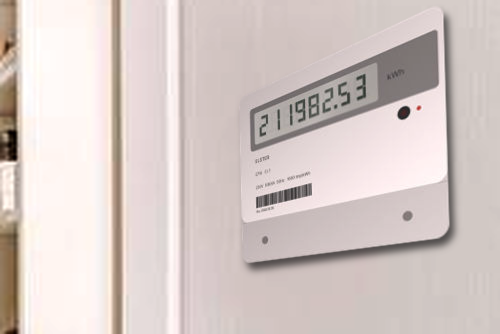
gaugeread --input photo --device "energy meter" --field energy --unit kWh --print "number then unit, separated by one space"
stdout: 211982.53 kWh
